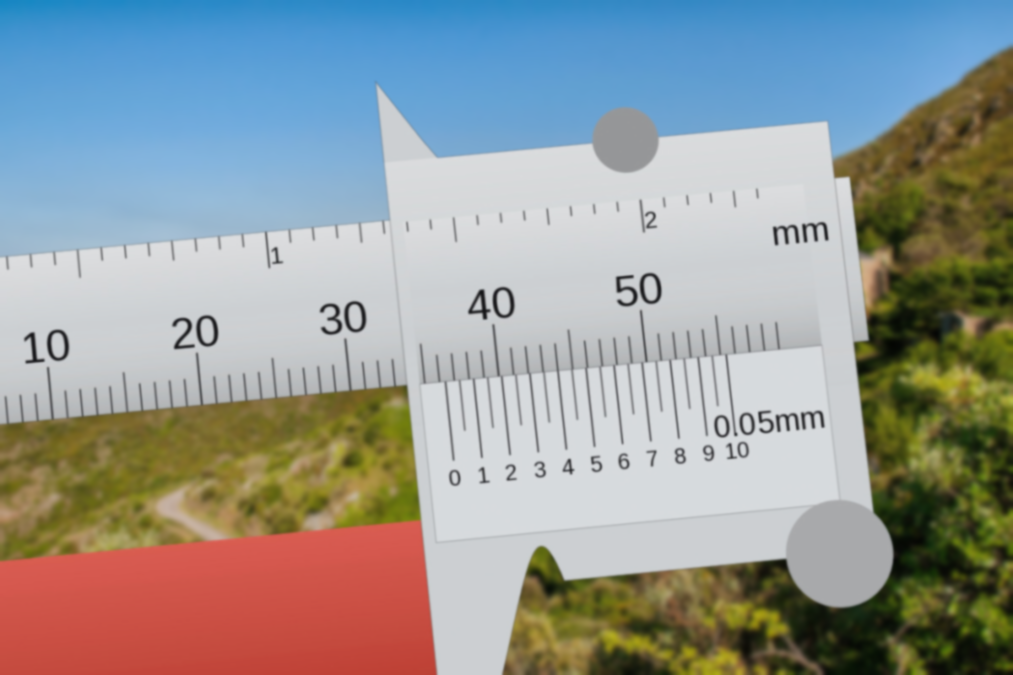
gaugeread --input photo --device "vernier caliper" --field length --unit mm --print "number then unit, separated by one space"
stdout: 36.4 mm
